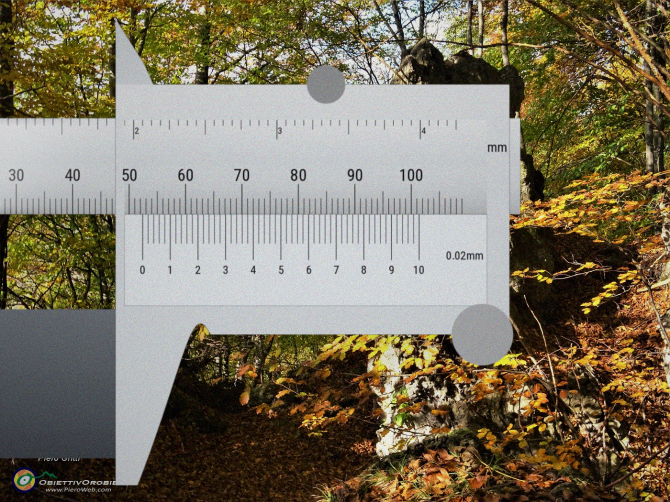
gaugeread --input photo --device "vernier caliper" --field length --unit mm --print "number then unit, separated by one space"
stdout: 52.4 mm
